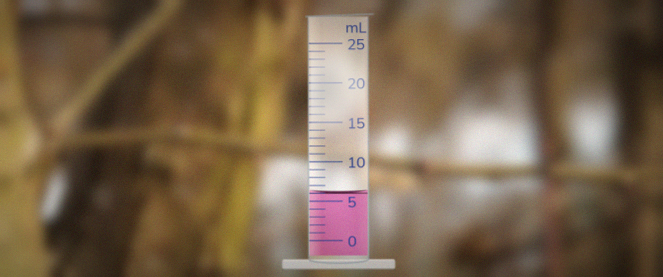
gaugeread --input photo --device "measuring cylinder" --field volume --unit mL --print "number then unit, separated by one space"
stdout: 6 mL
